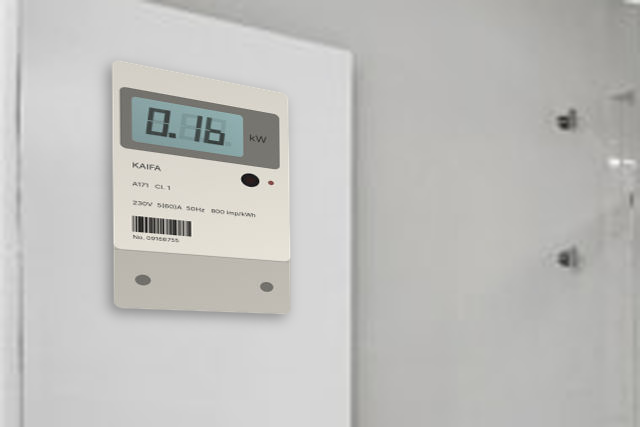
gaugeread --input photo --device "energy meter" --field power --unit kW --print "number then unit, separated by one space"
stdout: 0.16 kW
